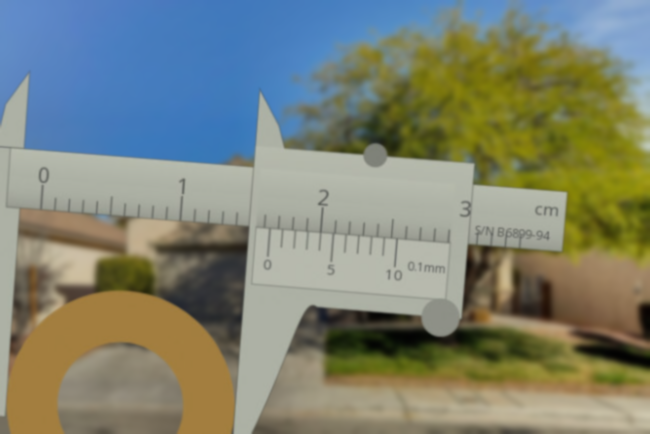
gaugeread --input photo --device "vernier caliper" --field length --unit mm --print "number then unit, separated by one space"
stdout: 16.4 mm
